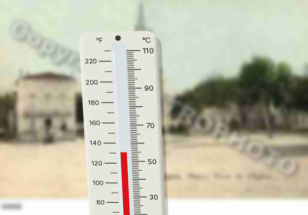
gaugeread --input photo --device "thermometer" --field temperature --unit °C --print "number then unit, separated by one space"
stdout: 55 °C
